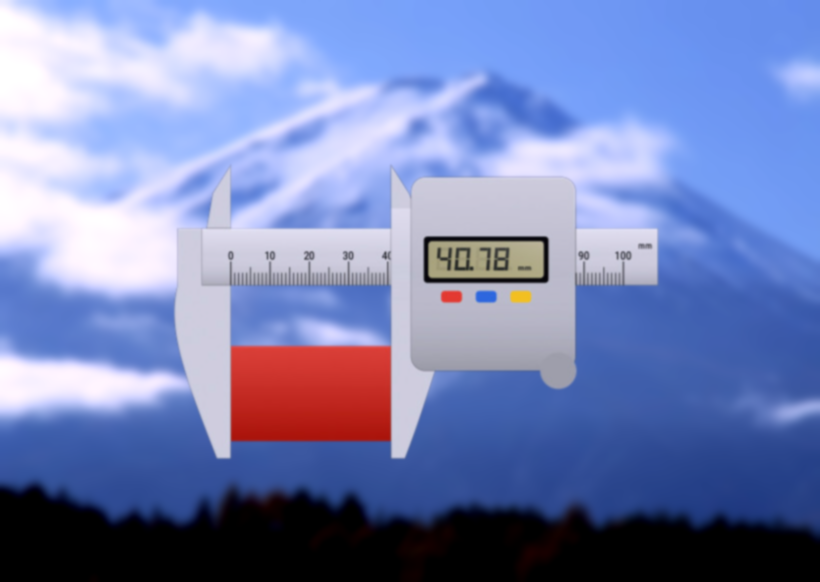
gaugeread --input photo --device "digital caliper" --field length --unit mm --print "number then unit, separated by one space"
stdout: 40.78 mm
